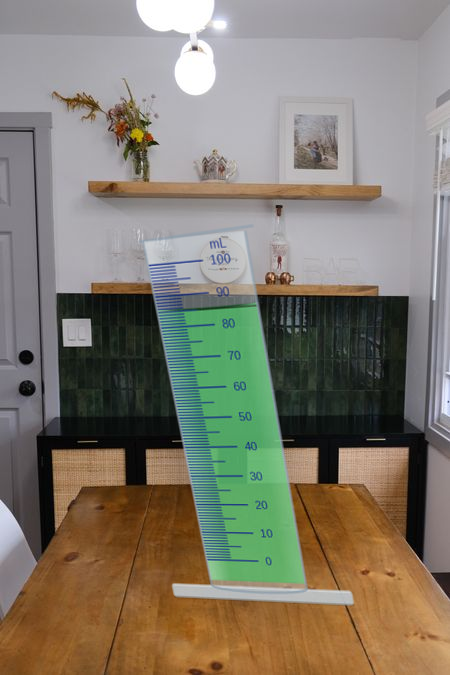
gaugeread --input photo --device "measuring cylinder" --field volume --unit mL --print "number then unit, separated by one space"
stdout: 85 mL
